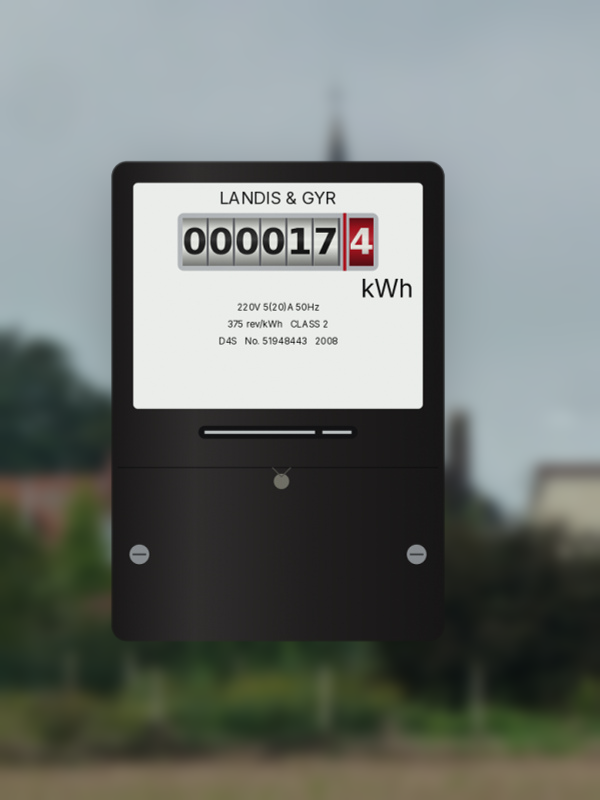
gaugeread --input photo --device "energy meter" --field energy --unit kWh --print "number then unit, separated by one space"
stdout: 17.4 kWh
